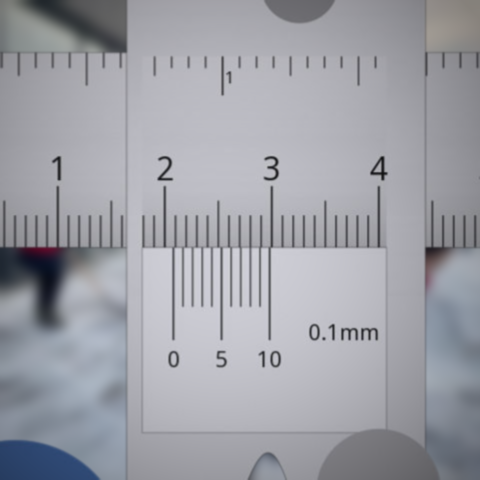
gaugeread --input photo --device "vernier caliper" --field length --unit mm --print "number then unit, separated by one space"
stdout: 20.8 mm
